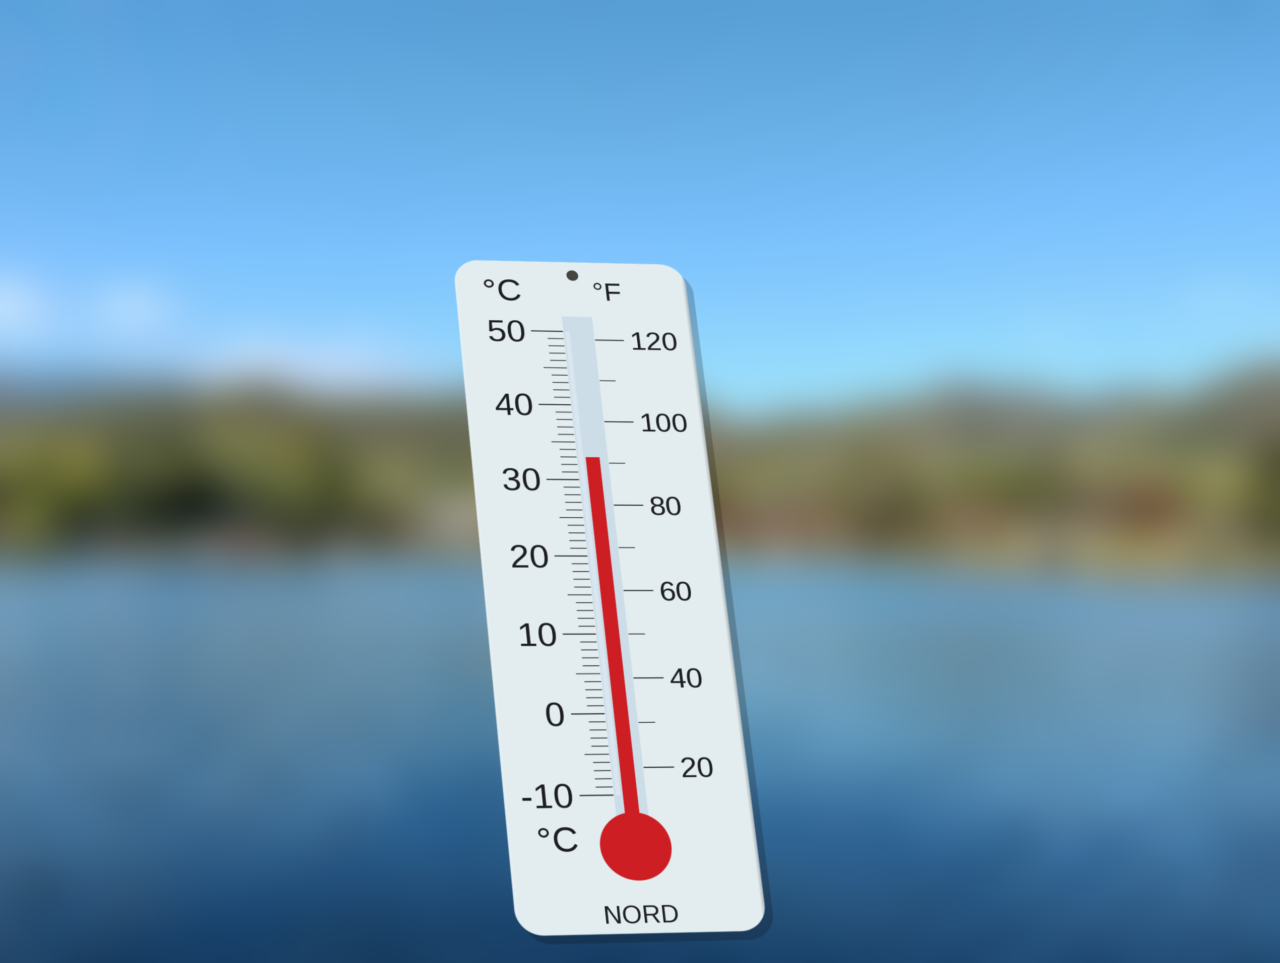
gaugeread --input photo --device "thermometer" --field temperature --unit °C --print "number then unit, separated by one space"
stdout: 33 °C
